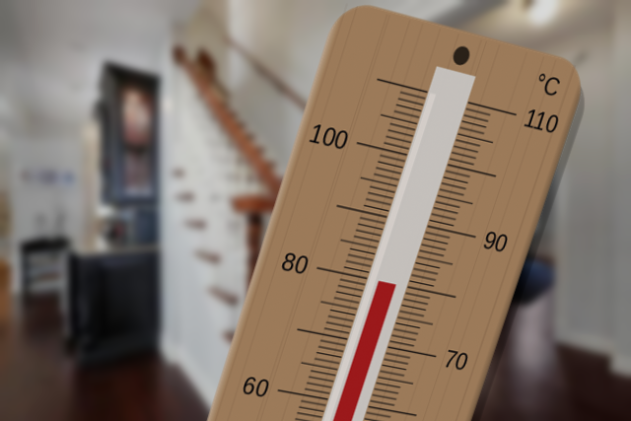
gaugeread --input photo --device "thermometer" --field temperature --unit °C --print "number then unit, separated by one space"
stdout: 80 °C
